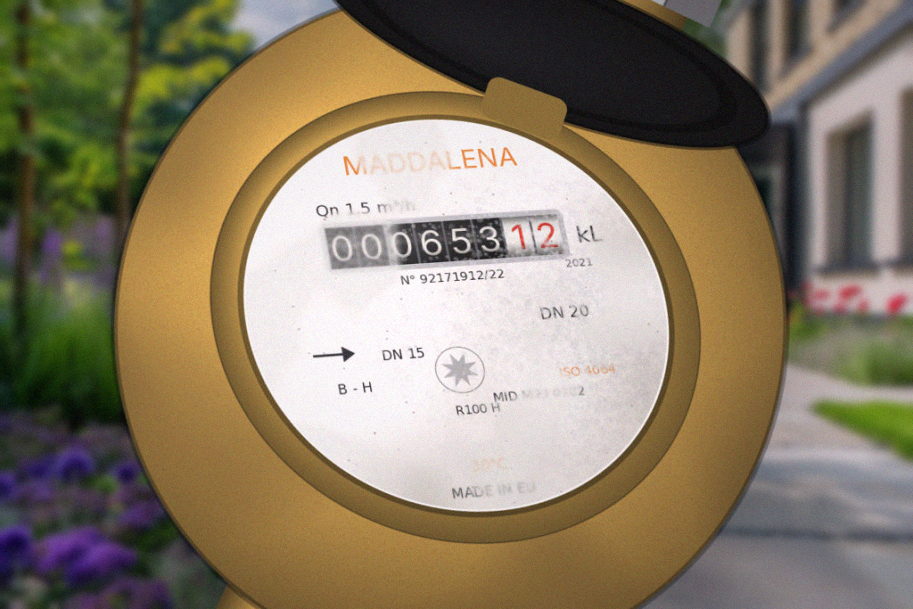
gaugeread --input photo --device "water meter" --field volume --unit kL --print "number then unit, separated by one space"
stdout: 653.12 kL
